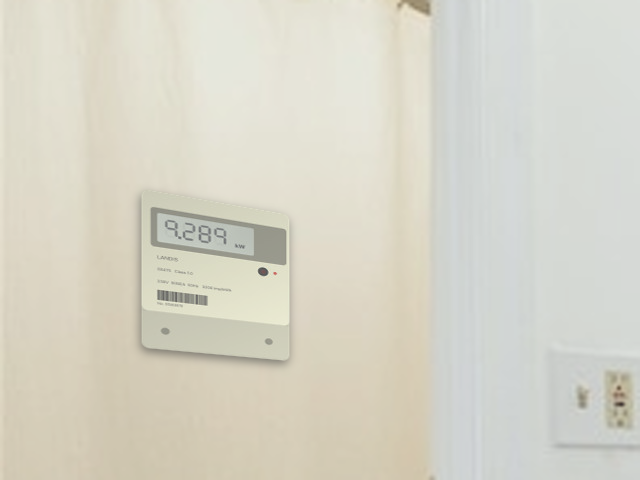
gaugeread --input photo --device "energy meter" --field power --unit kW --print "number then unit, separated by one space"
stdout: 9.289 kW
